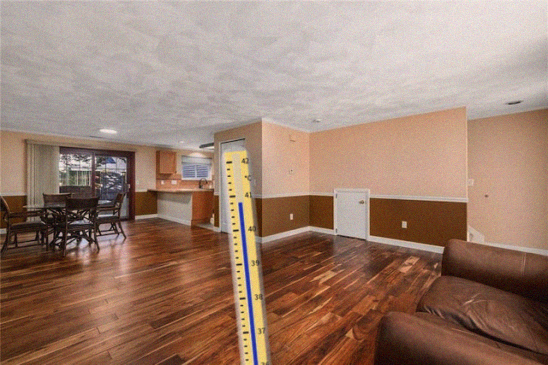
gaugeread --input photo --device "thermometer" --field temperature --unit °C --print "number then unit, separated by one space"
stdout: 40.8 °C
